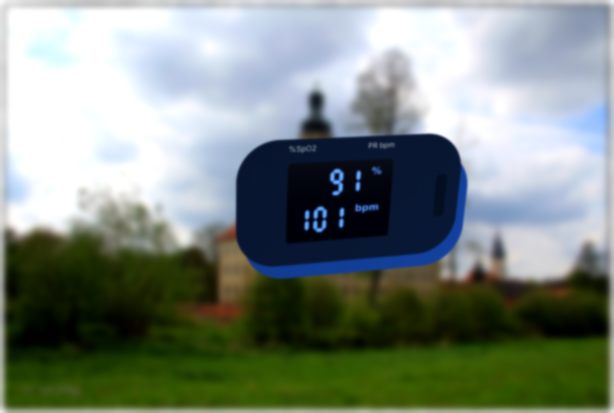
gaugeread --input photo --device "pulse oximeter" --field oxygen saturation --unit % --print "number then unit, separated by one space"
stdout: 91 %
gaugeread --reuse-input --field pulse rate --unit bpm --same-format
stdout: 101 bpm
